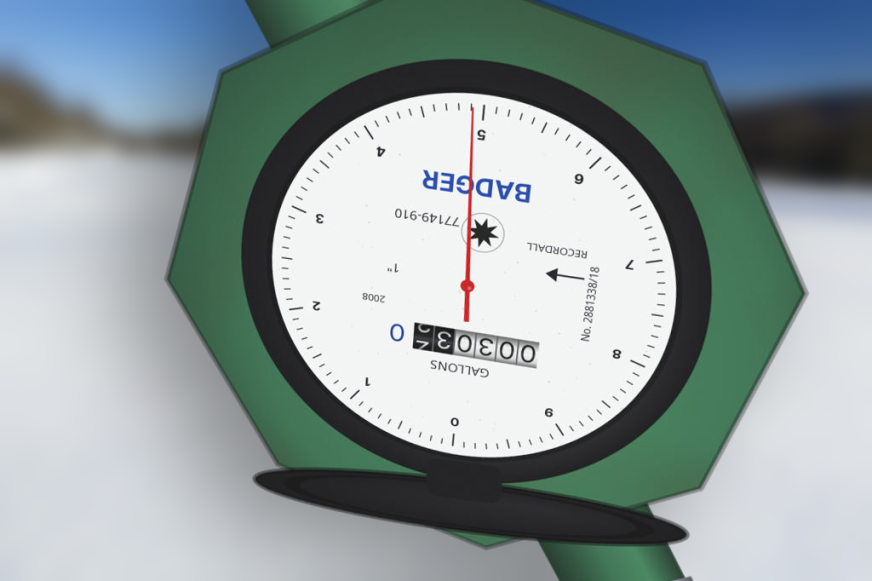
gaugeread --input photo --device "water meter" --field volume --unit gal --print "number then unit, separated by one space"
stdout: 30324.9 gal
